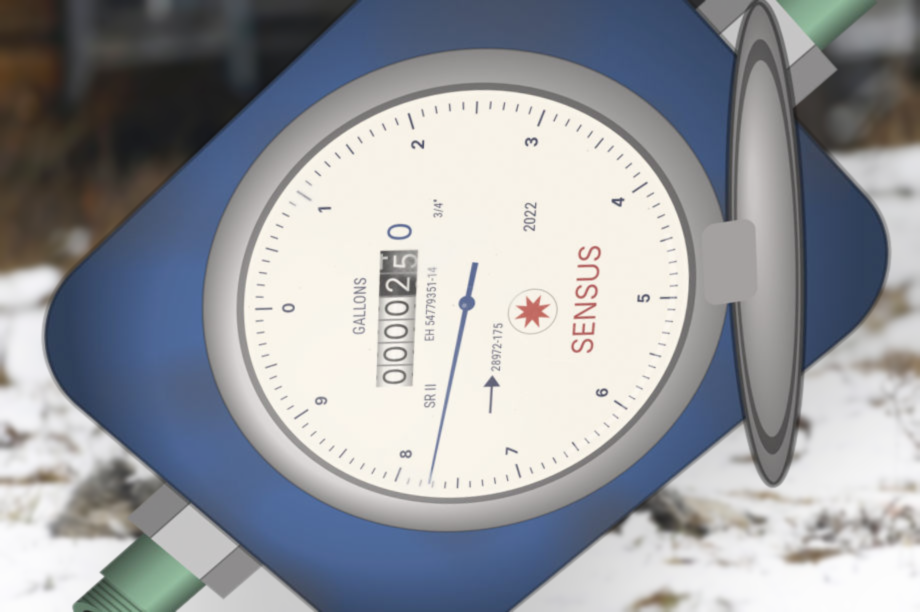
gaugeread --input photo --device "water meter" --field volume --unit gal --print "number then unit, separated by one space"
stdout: 247.7 gal
